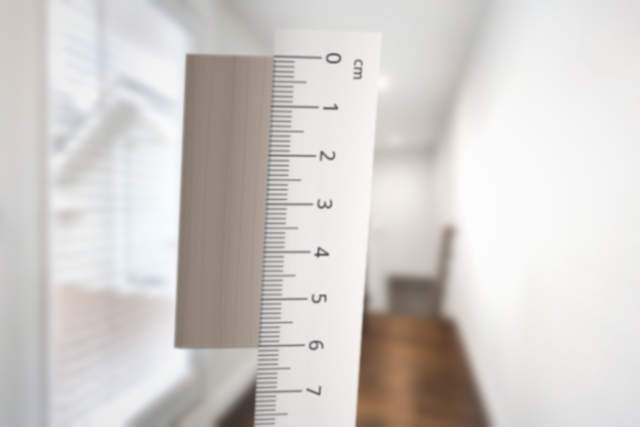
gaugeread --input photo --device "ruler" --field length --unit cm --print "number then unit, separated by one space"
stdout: 6 cm
